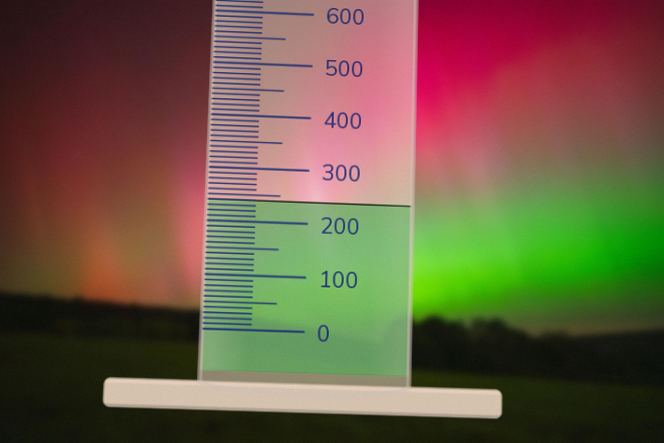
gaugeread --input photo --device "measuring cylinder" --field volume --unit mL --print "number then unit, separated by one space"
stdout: 240 mL
